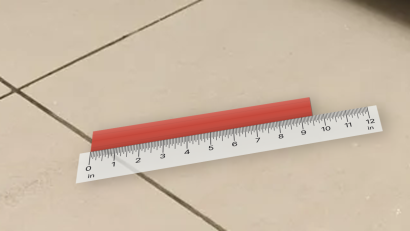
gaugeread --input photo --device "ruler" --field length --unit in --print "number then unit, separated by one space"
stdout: 9.5 in
